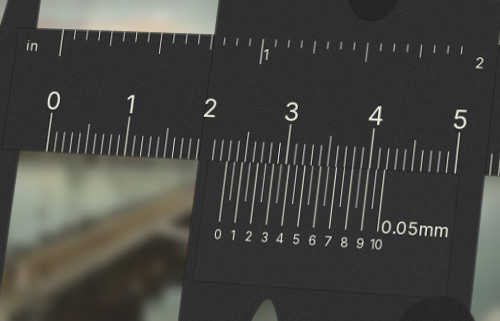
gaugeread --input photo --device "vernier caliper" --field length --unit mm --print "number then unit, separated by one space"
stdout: 22.8 mm
